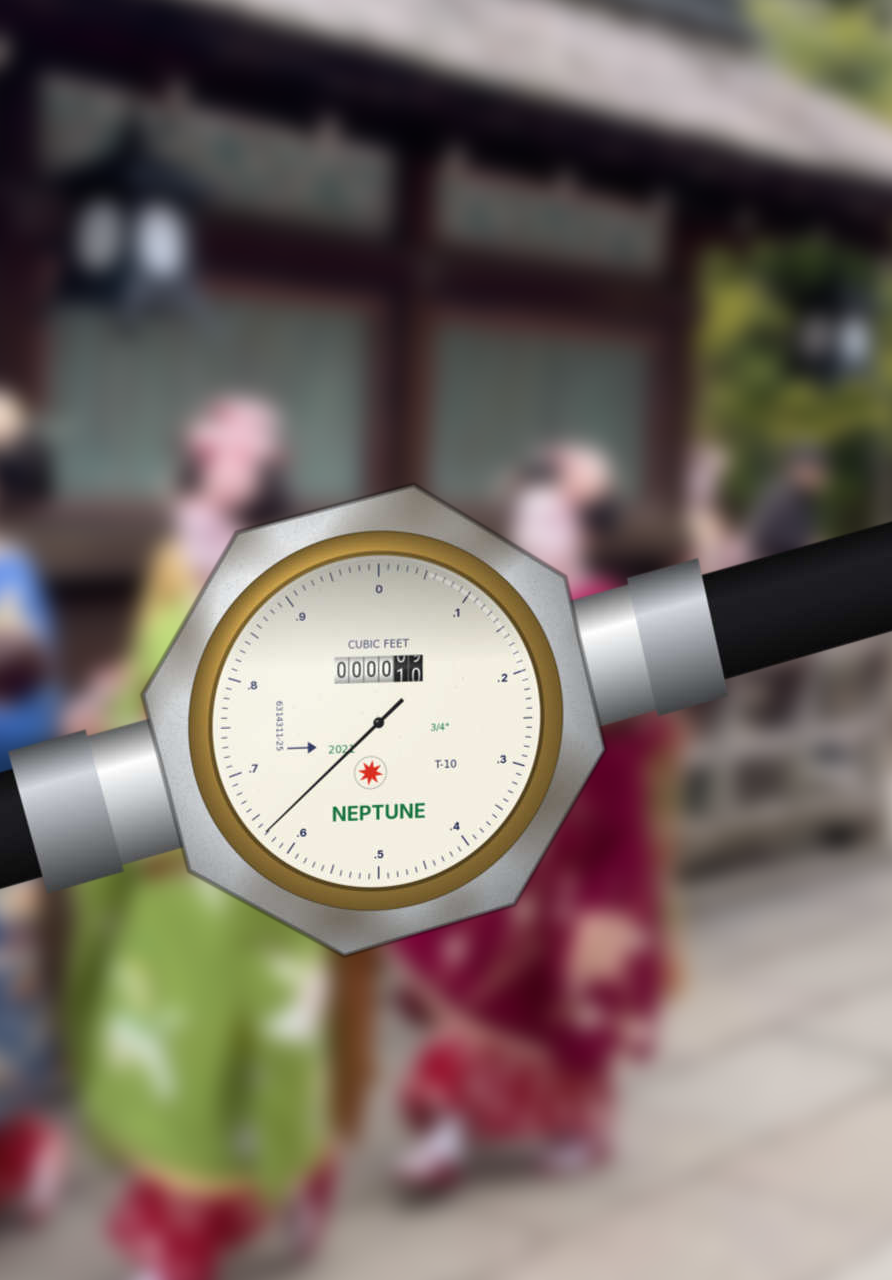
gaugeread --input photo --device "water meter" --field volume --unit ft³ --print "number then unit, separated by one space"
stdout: 9.63 ft³
